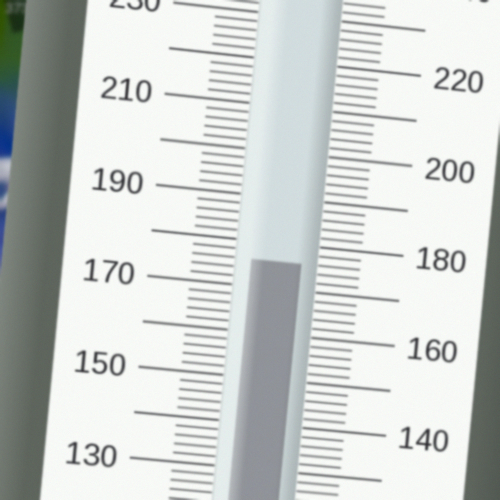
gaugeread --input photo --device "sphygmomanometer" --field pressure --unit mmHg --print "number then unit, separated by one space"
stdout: 176 mmHg
